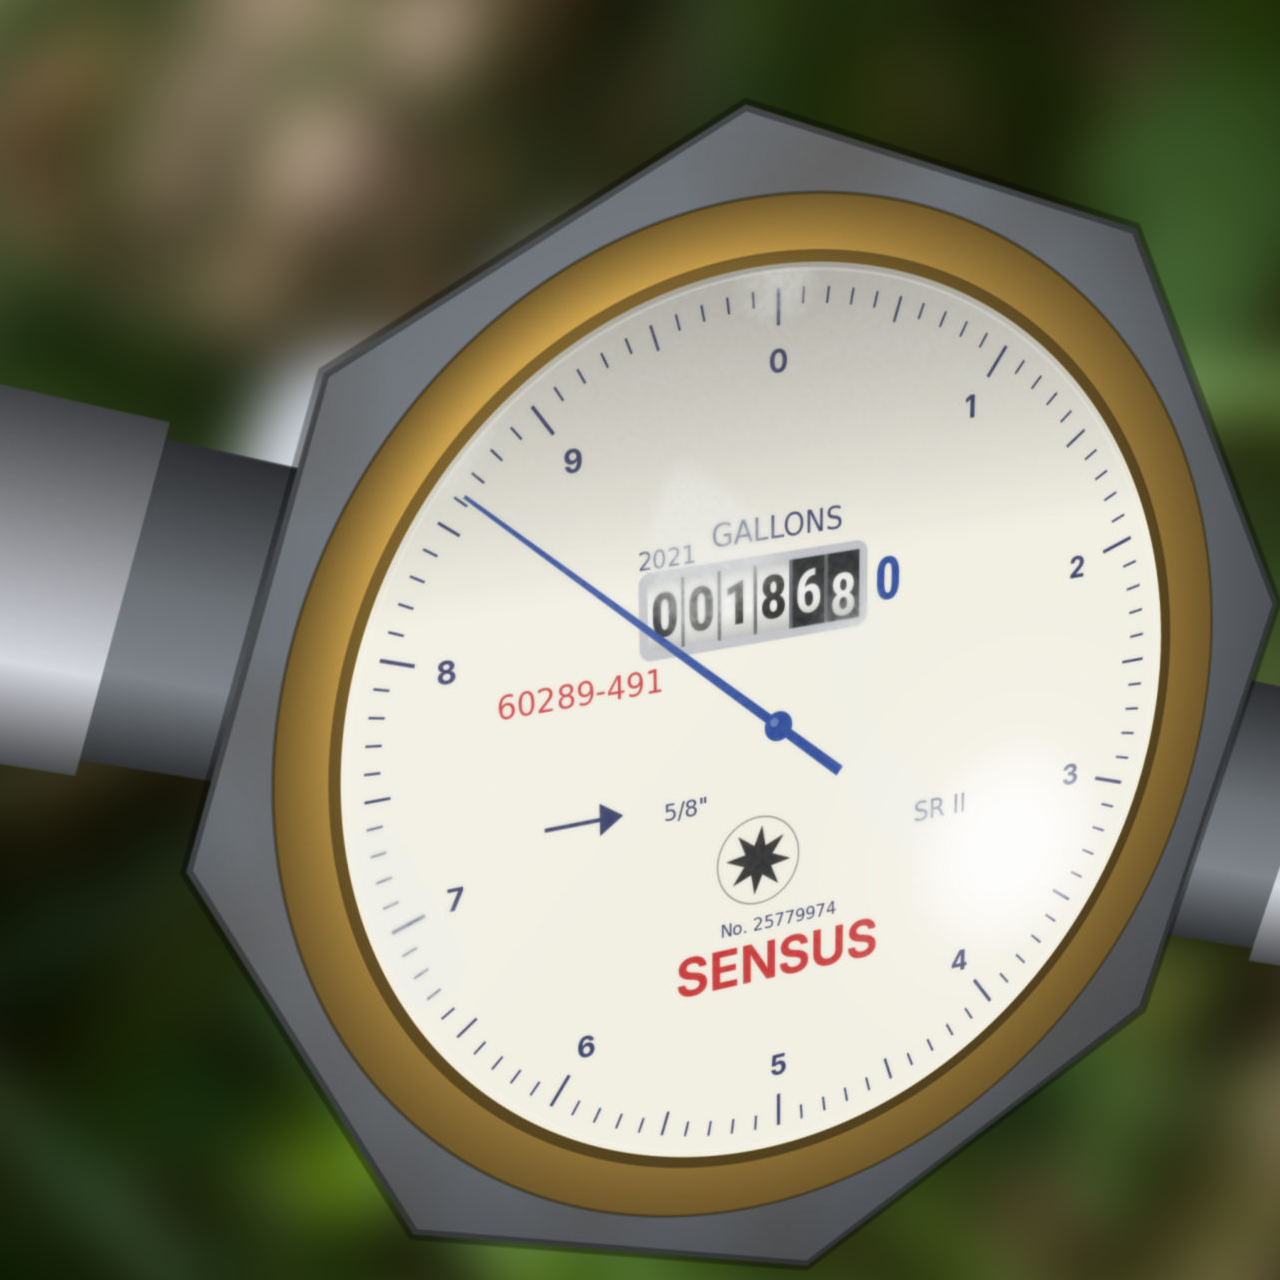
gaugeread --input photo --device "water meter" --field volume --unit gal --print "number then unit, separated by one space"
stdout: 18678.6 gal
